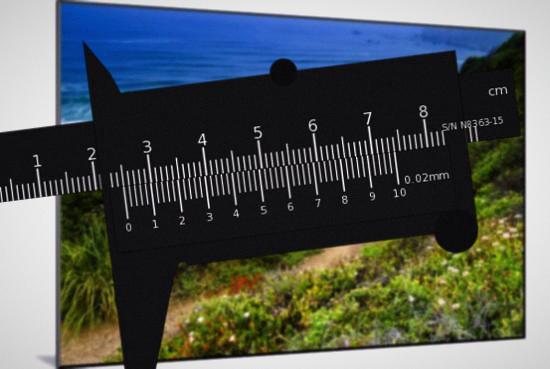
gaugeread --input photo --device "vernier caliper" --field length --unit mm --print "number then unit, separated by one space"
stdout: 25.0 mm
